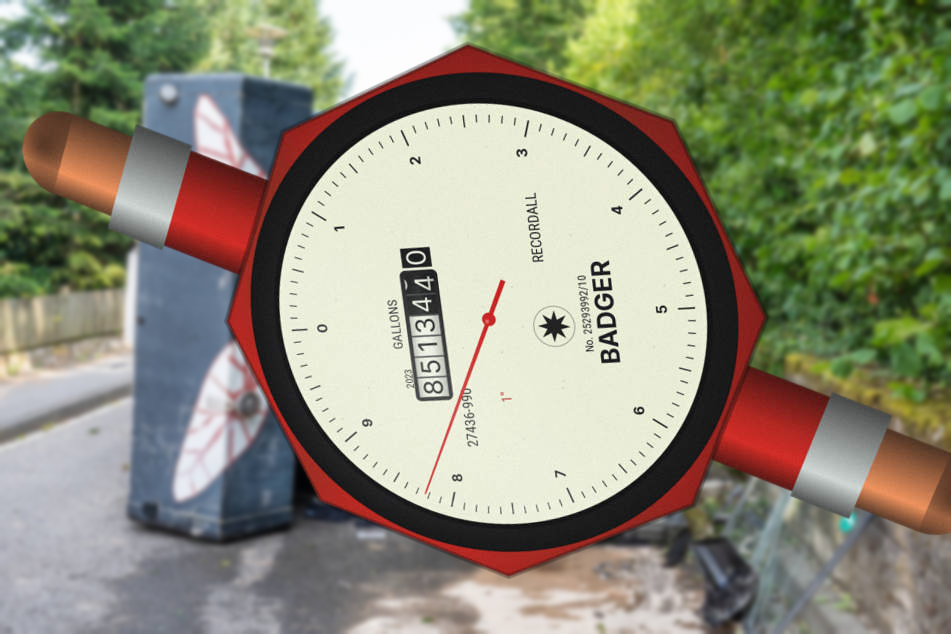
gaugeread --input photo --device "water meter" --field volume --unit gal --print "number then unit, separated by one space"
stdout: 8513438.2 gal
